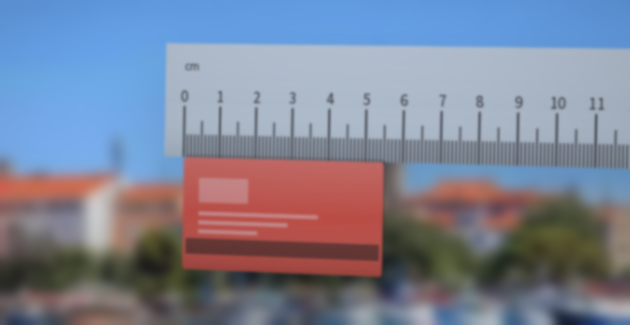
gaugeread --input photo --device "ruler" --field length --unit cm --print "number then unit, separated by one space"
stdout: 5.5 cm
